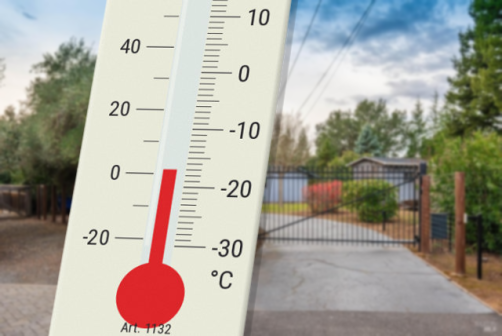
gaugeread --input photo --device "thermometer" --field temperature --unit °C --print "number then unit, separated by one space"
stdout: -17 °C
